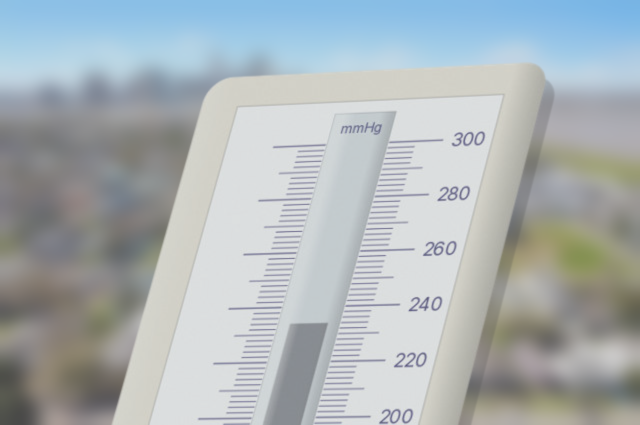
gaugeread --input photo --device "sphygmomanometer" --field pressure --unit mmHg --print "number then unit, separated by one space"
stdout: 234 mmHg
